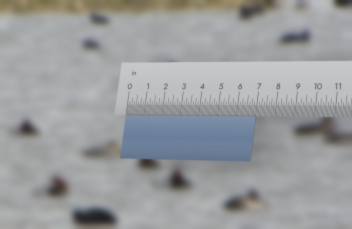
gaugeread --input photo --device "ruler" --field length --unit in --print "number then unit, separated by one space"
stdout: 7 in
